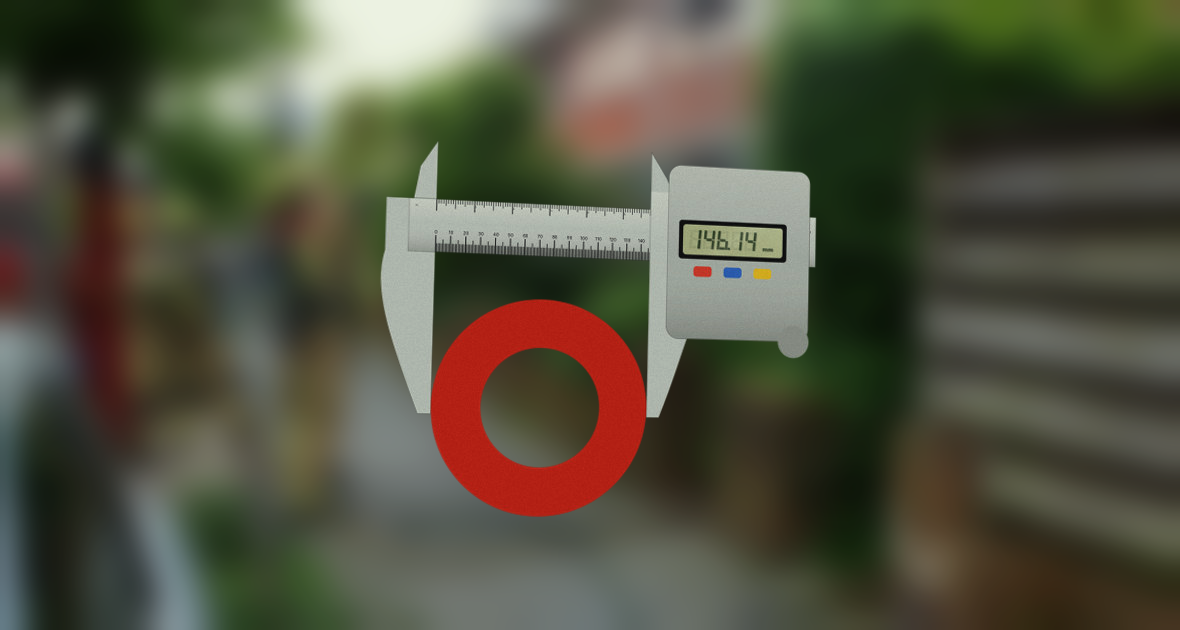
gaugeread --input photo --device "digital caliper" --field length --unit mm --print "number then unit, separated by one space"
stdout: 146.14 mm
